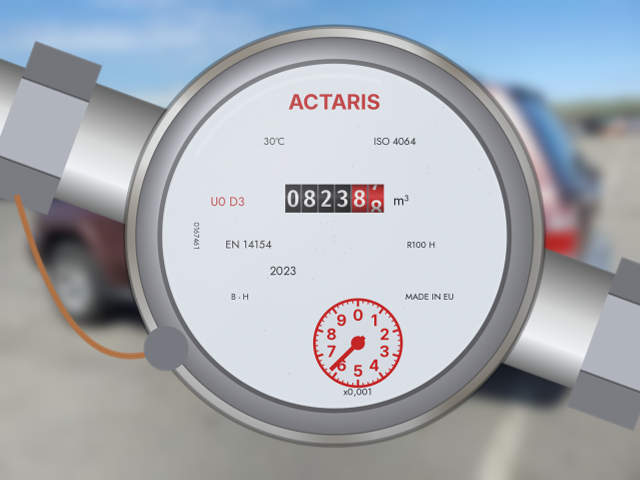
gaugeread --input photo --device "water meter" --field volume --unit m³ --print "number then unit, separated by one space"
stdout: 823.876 m³
